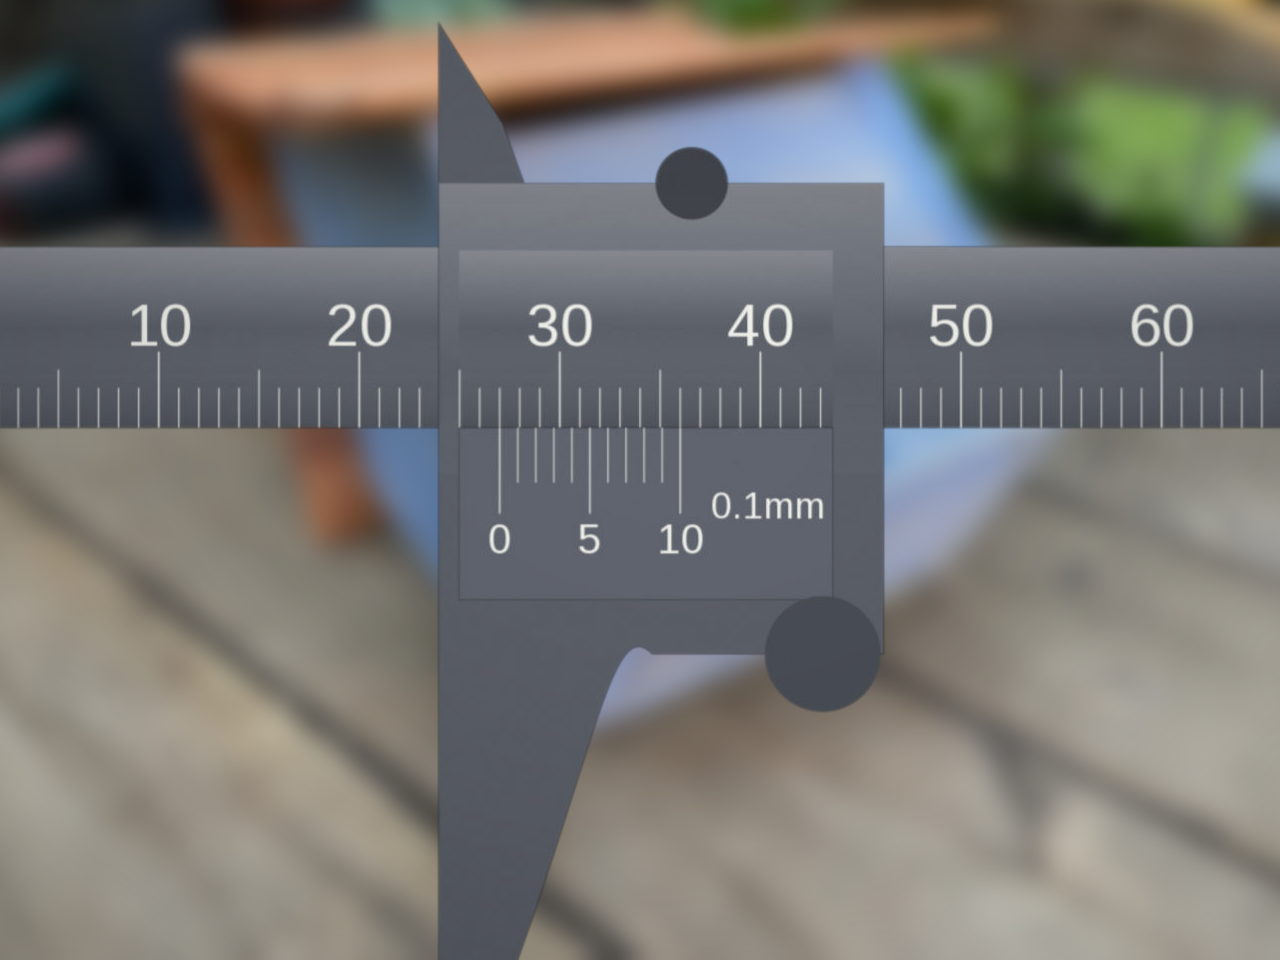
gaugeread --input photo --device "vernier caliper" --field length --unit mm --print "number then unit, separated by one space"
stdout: 27.0 mm
